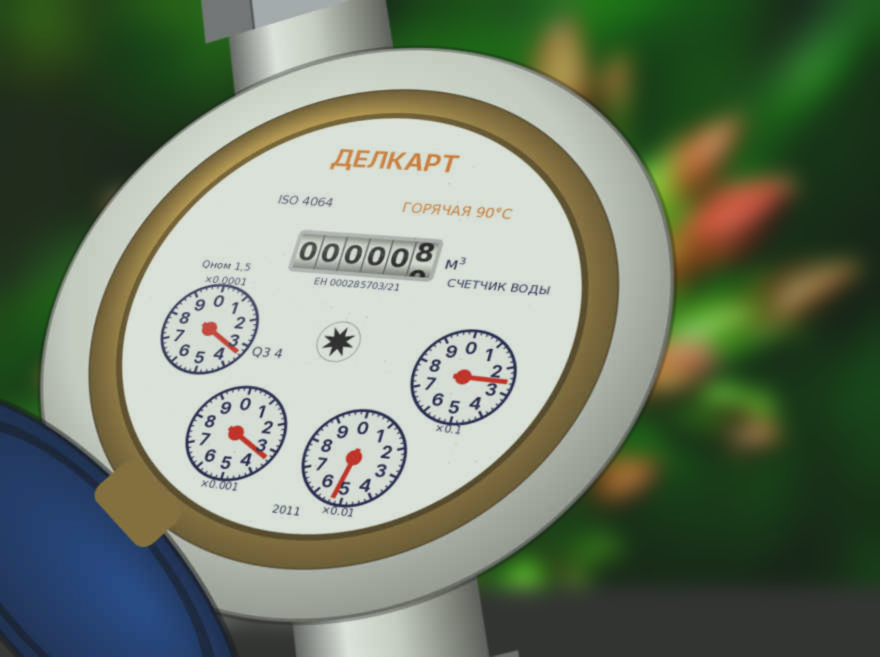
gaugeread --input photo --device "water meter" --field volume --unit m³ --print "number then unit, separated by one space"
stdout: 8.2533 m³
